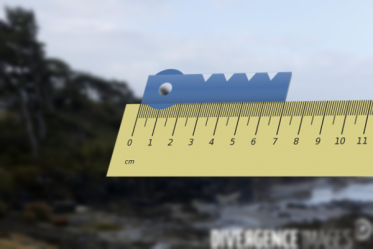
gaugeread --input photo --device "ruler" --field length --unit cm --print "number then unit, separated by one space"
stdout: 7 cm
